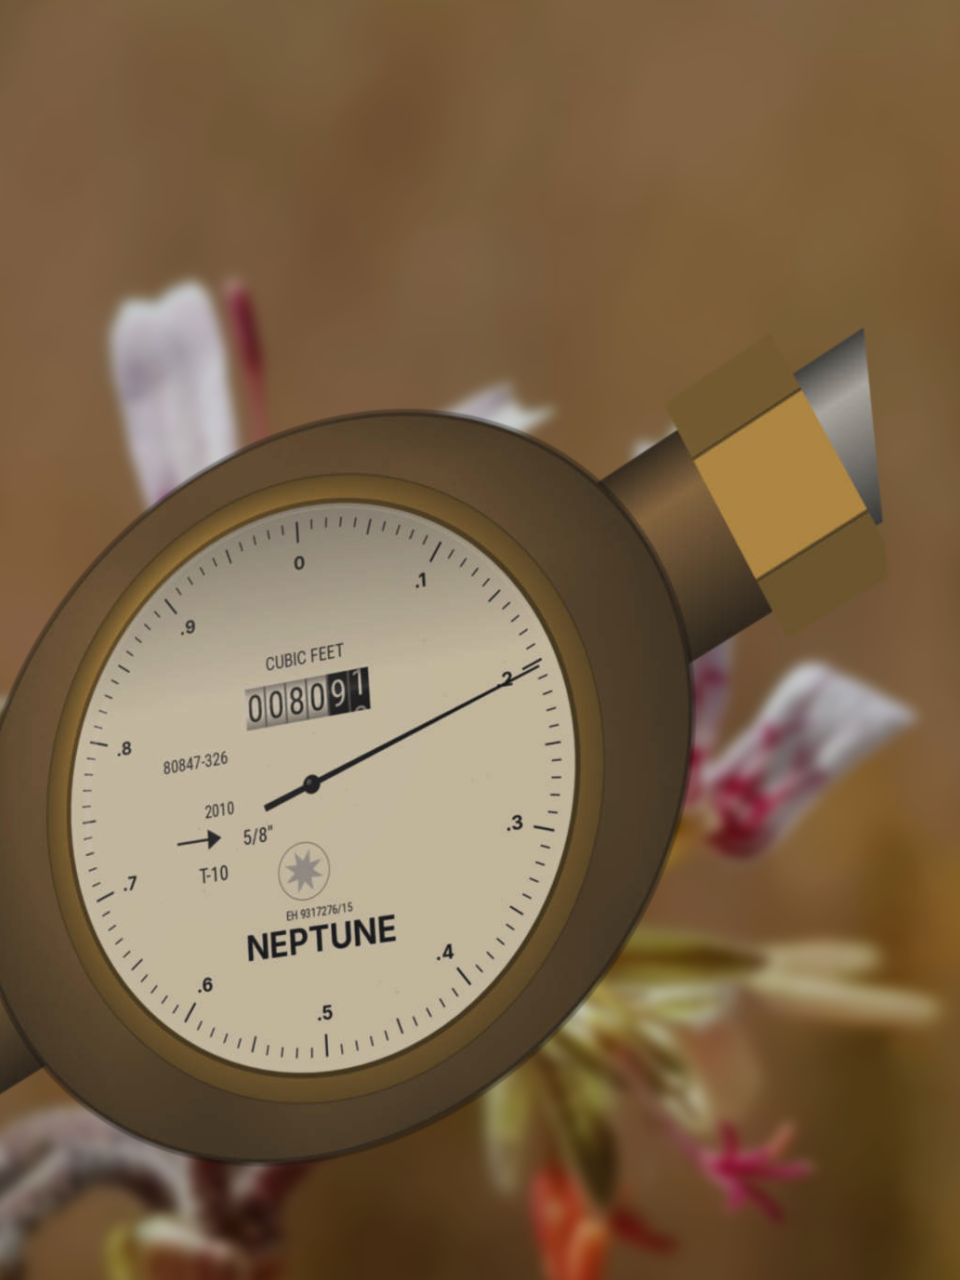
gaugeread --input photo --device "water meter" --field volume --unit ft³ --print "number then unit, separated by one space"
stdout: 8091.20 ft³
